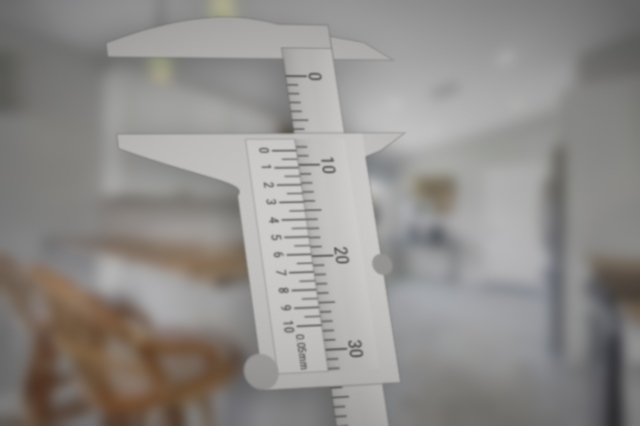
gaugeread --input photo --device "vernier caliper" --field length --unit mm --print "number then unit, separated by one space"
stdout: 8.4 mm
